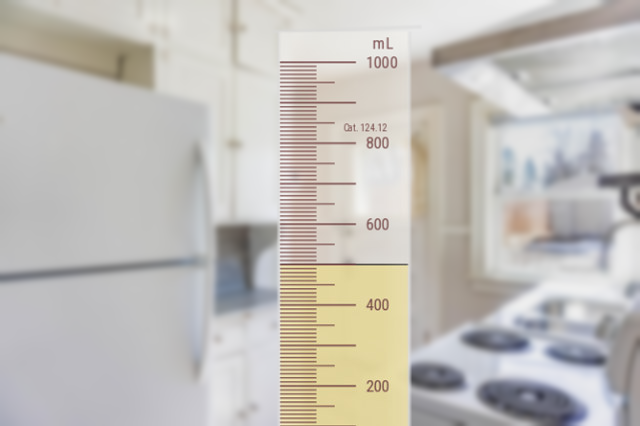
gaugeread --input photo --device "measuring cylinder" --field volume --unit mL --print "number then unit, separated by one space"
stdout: 500 mL
